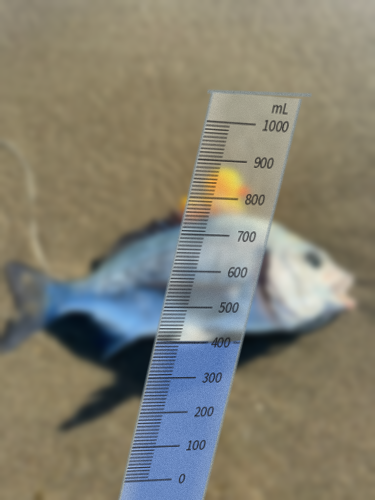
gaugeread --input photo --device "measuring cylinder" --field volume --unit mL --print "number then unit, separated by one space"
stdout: 400 mL
